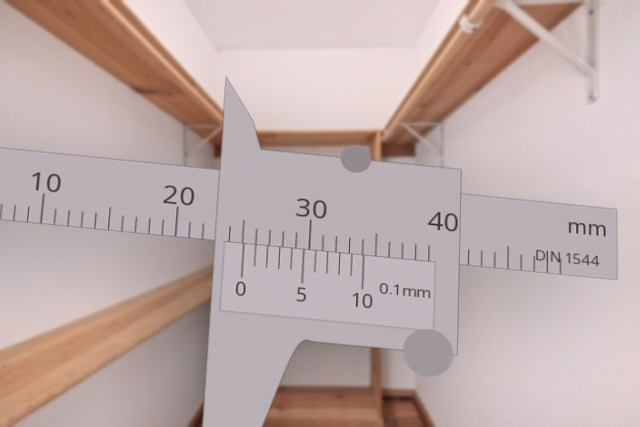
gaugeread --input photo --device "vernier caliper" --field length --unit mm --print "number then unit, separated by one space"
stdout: 25.1 mm
